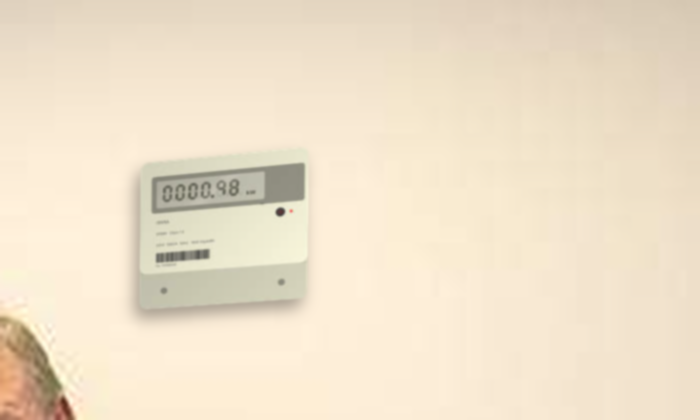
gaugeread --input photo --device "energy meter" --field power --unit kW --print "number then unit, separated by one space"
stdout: 0.98 kW
